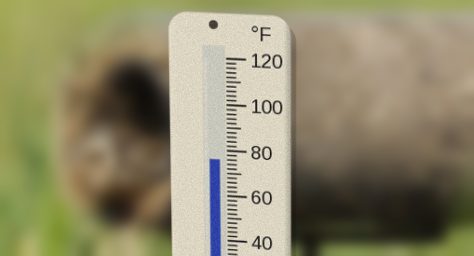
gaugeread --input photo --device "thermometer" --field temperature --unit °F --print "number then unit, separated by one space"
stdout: 76 °F
